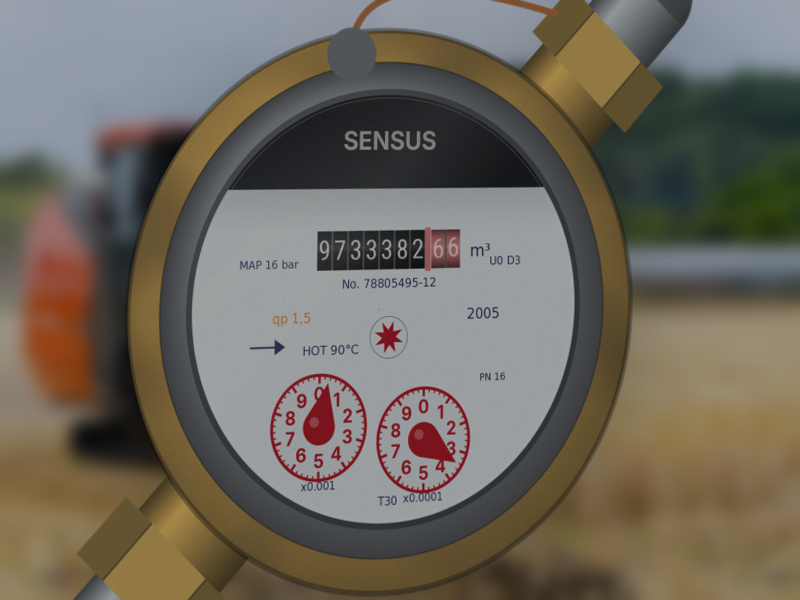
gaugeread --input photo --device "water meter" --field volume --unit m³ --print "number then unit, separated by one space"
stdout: 9733382.6603 m³
